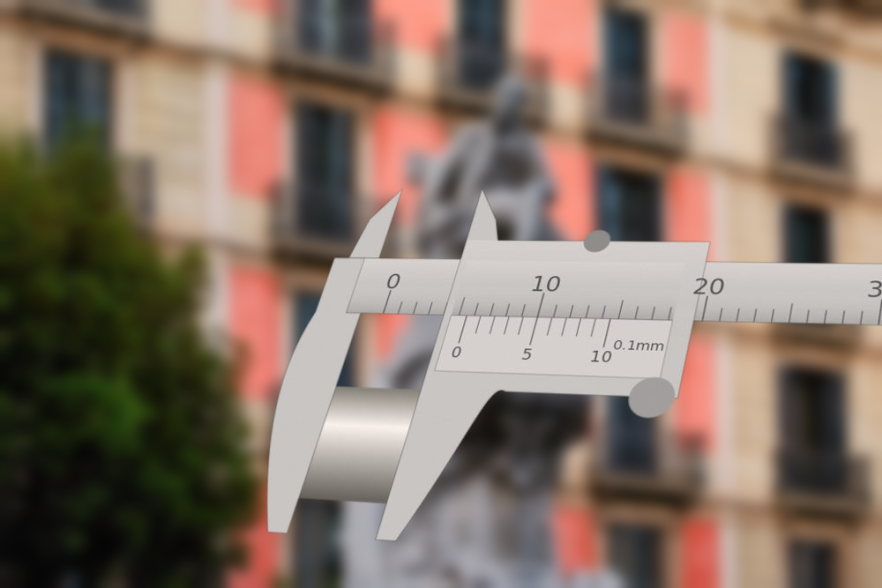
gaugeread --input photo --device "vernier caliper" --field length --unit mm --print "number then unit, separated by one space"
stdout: 5.5 mm
